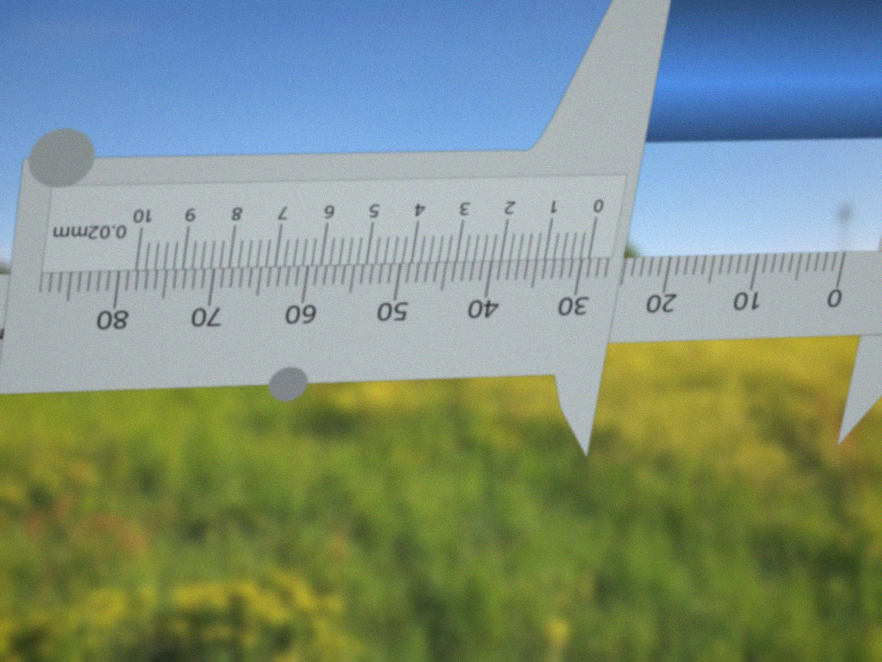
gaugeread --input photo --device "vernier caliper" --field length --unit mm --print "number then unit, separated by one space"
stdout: 29.2 mm
